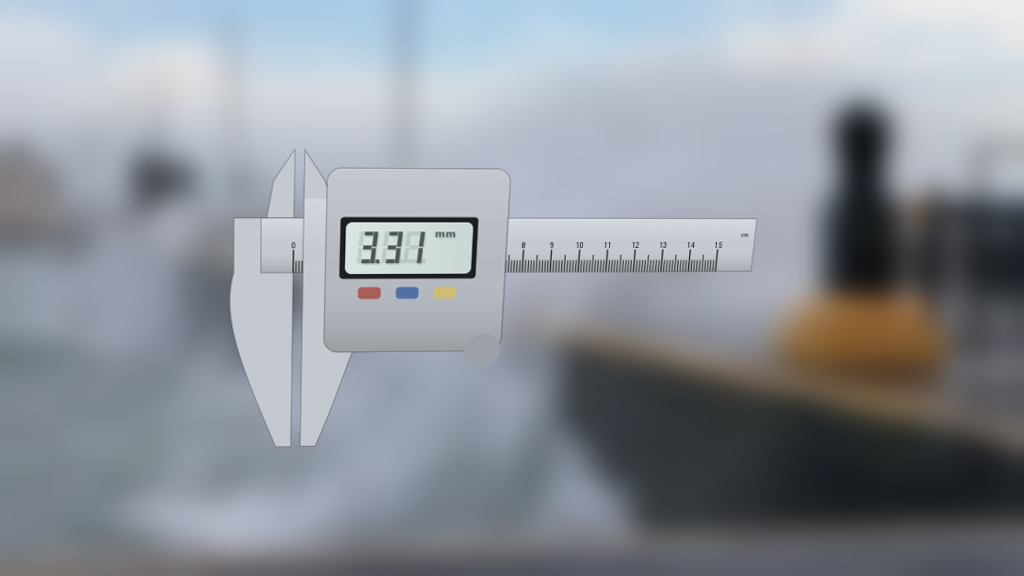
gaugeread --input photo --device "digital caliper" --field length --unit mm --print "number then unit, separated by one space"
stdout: 3.31 mm
